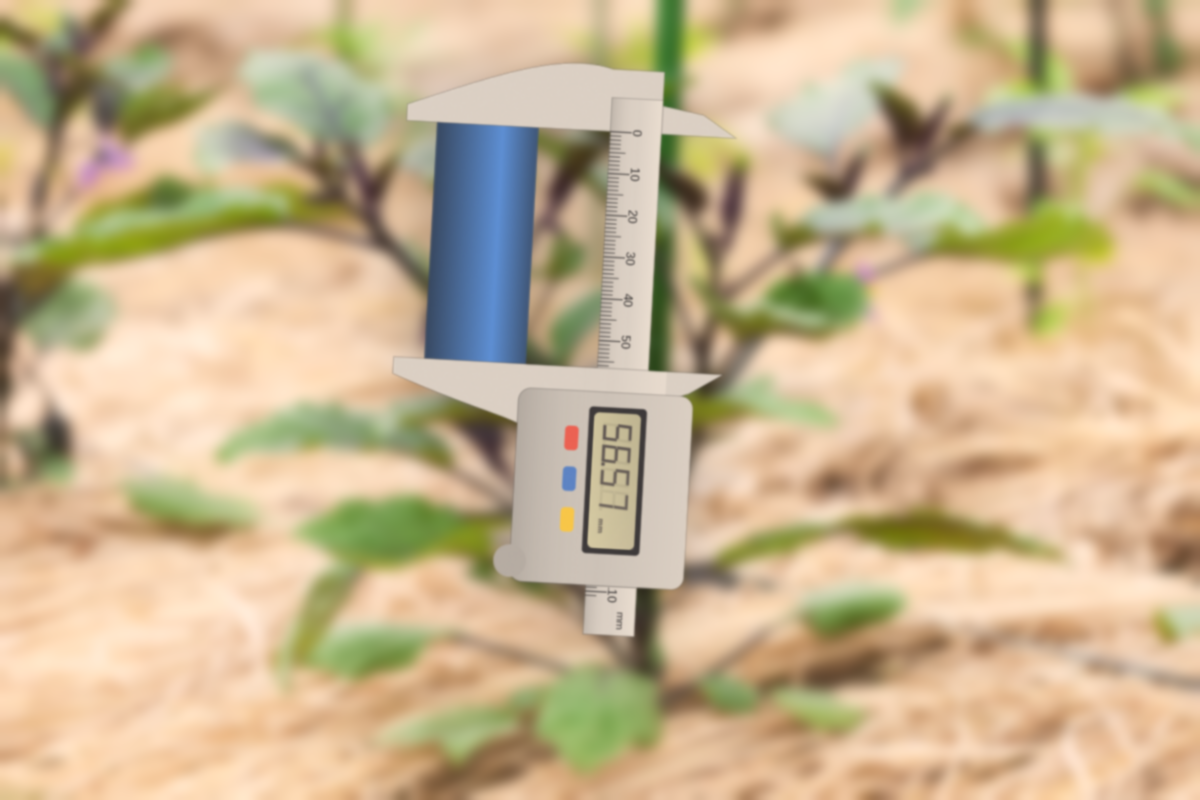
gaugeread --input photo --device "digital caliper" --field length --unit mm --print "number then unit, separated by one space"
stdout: 56.57 mm
